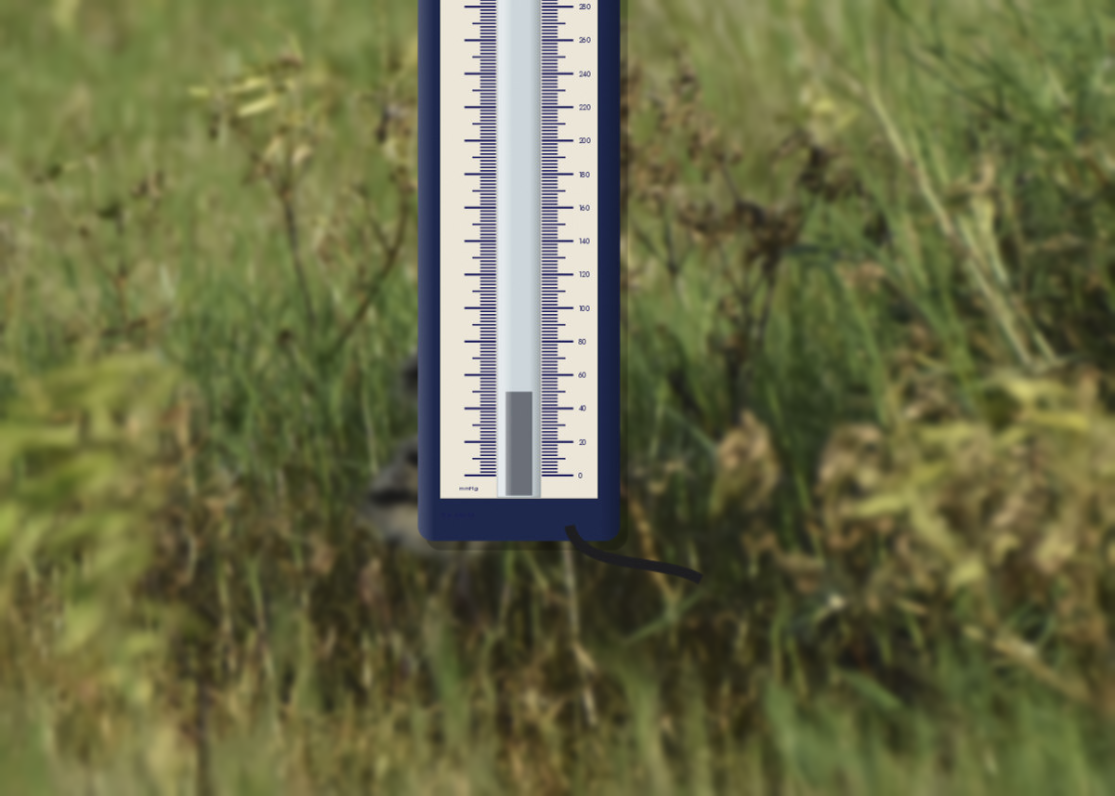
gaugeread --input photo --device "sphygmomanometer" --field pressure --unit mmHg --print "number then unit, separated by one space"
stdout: 50 mmHg
